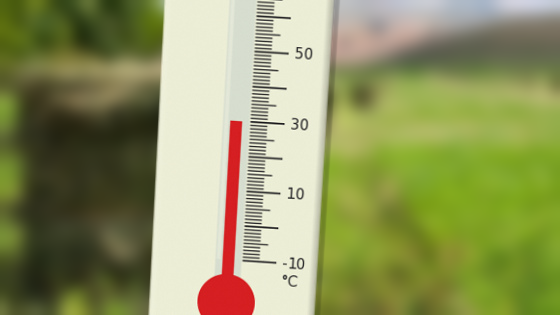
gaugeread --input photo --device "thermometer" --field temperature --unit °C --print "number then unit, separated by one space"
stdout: 30 °C
